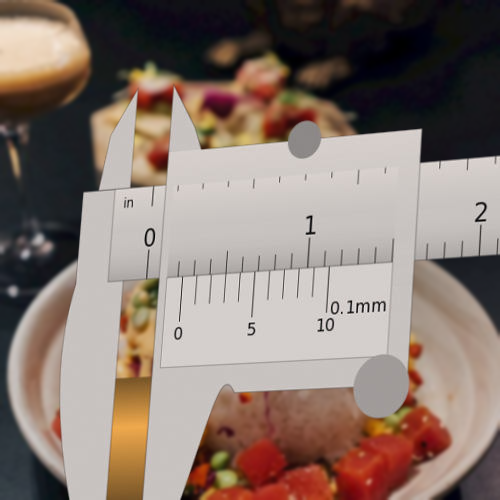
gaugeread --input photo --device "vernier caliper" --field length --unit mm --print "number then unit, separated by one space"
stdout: 2.3 mm
